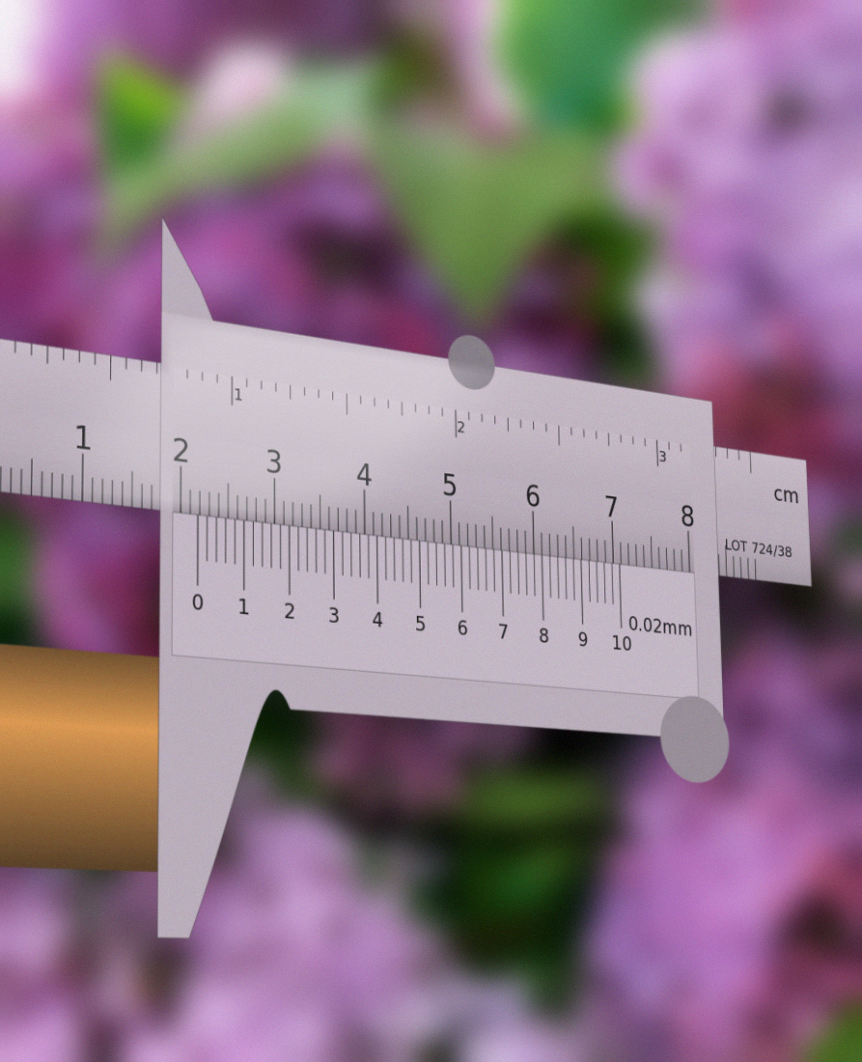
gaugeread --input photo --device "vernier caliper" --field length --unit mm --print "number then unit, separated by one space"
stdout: 21.8 mm
